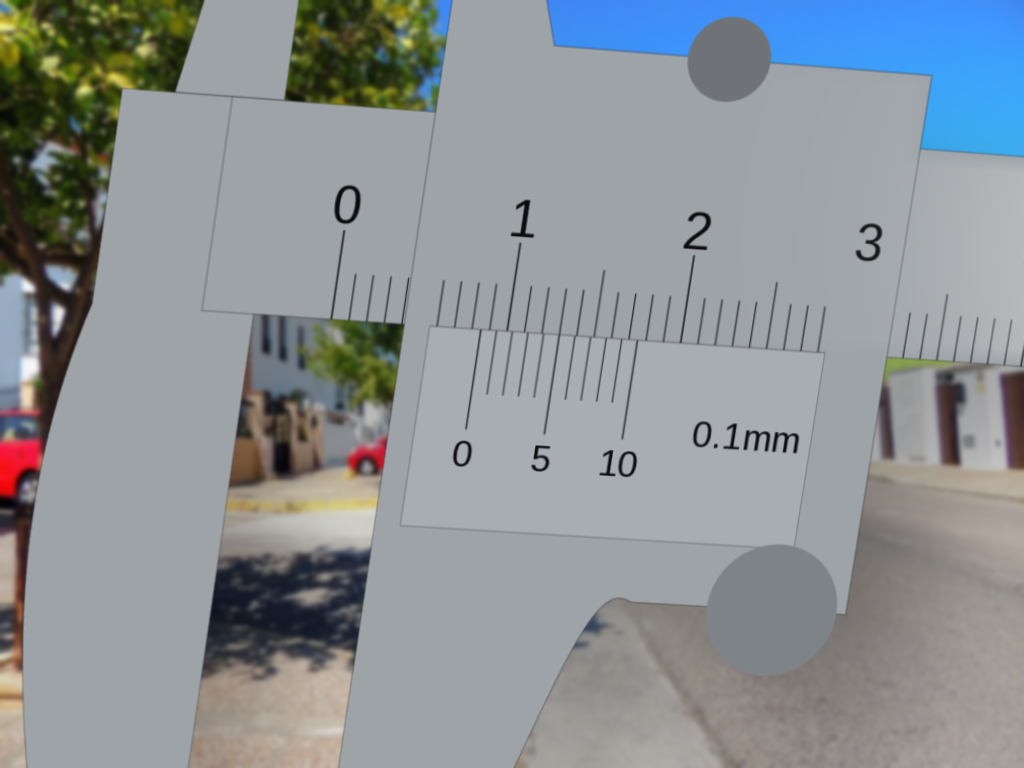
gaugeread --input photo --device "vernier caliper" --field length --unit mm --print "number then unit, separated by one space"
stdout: 8.5 mm
